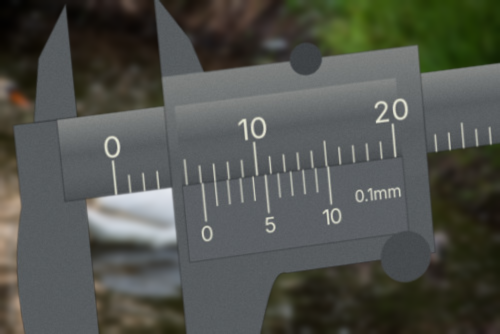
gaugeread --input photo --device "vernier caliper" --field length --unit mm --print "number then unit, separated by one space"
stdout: 6.1 mm
